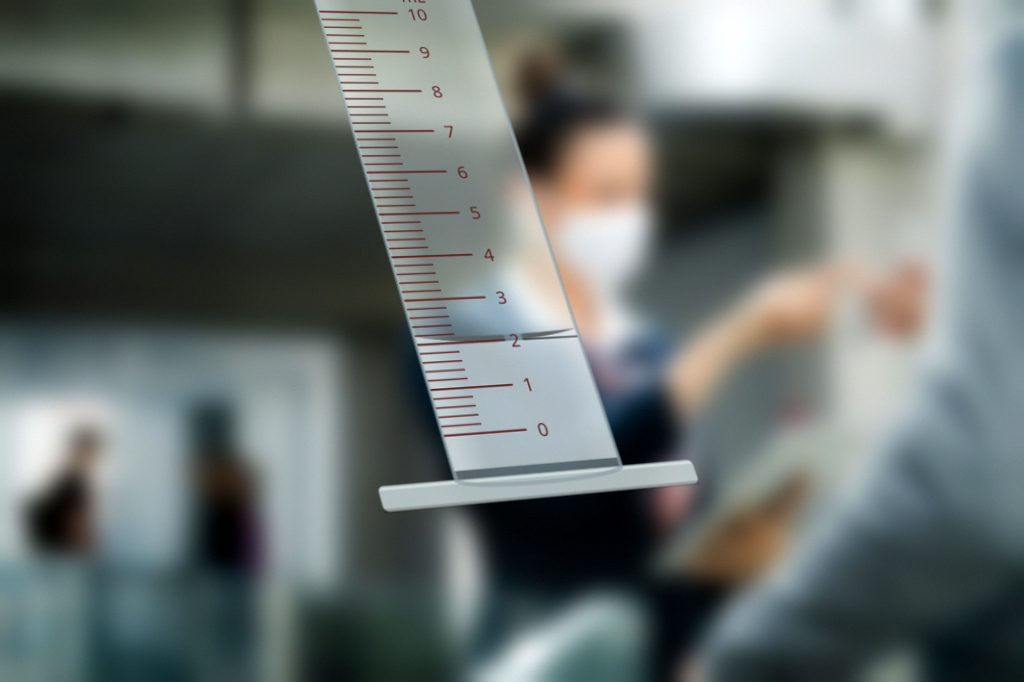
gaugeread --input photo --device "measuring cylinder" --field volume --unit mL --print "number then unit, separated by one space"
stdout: 2 mL
